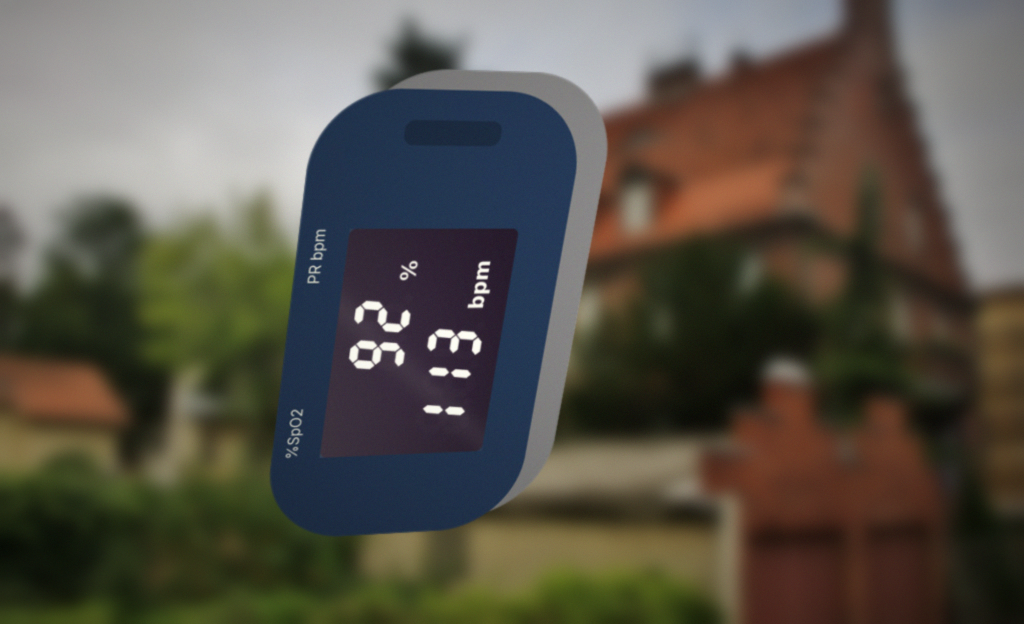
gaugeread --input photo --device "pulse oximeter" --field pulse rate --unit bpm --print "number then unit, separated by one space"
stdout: 113 bpm
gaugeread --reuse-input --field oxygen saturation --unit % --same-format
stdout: 92 %
